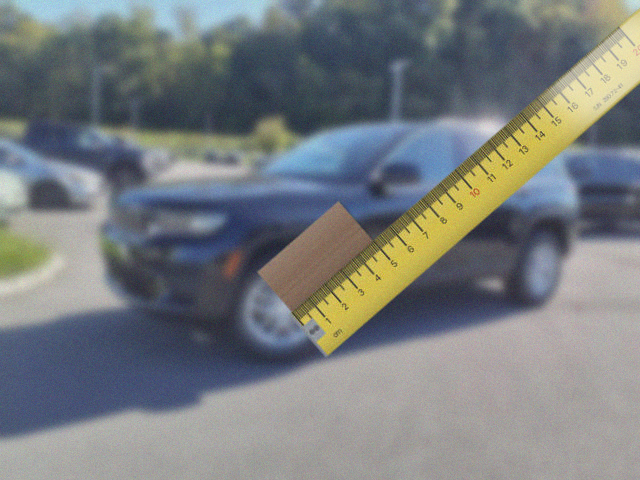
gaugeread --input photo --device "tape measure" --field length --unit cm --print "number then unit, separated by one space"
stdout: 5 cm
